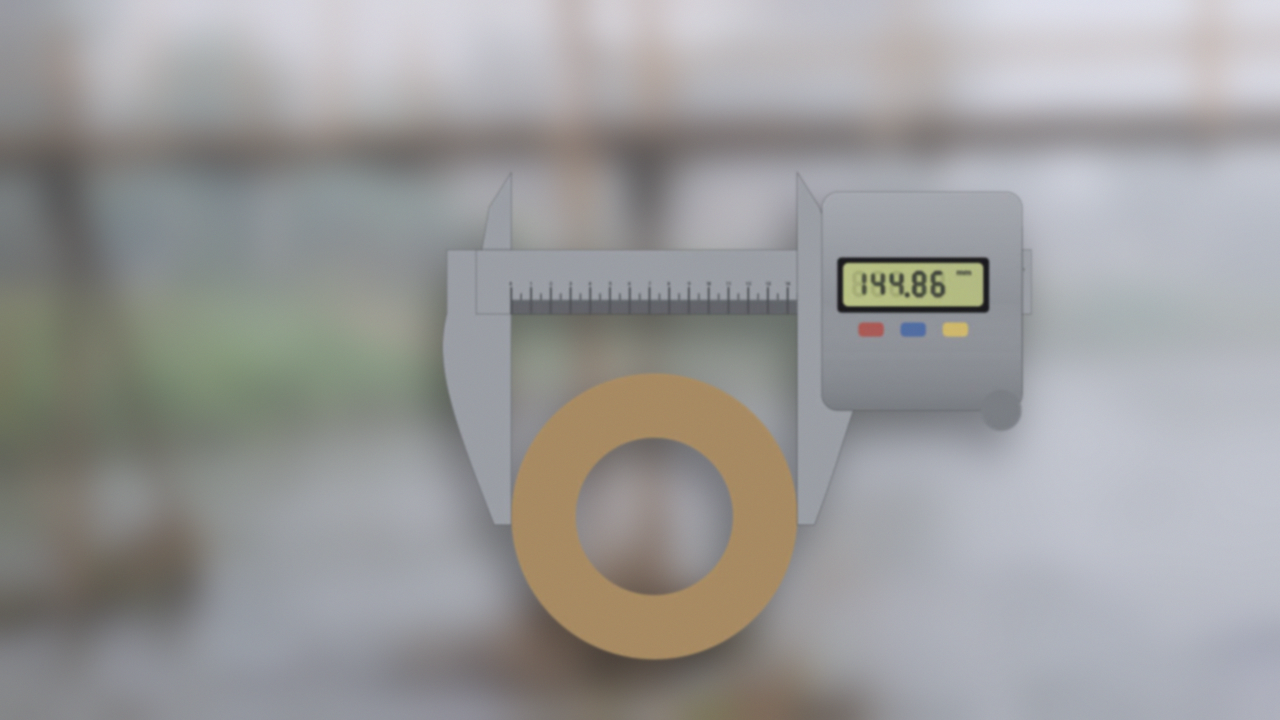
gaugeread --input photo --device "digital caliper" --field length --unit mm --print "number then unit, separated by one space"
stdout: 144.86 mm
